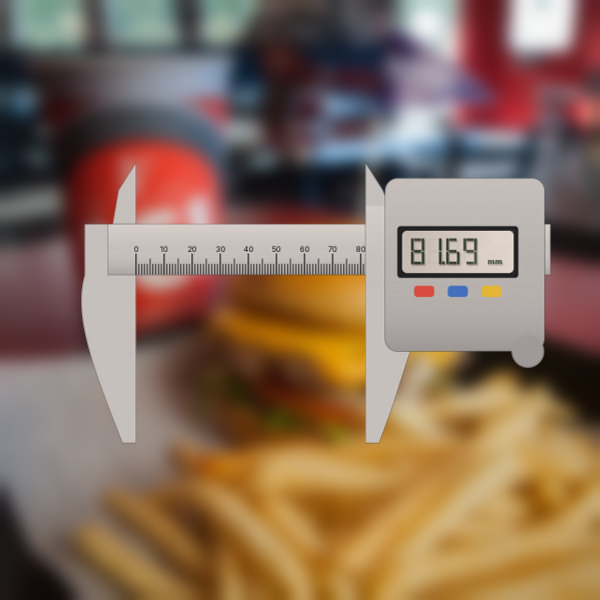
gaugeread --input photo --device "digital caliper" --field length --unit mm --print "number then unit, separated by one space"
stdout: 81.69 mm
